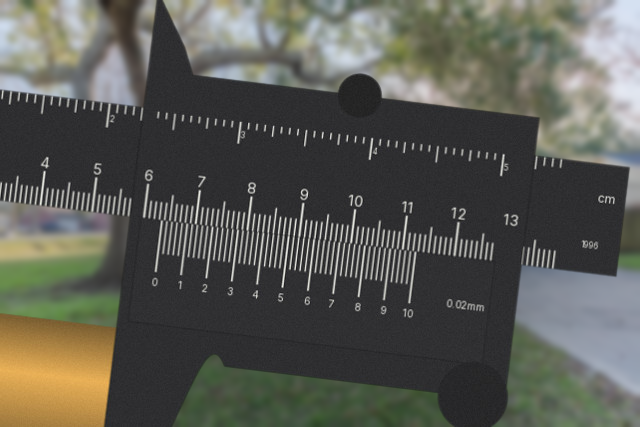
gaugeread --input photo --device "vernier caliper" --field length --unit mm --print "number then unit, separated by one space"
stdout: 63.5 mm
